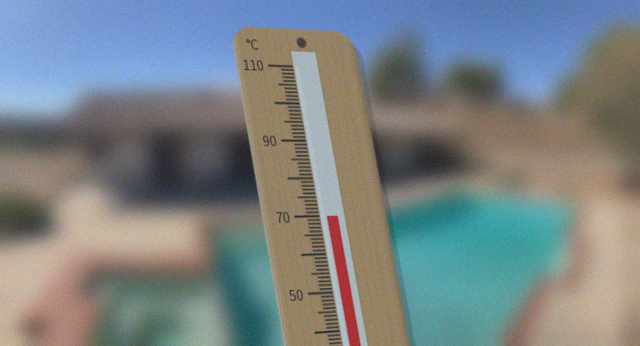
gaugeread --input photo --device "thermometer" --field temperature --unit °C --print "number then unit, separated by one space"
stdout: 70 °C
